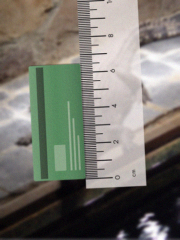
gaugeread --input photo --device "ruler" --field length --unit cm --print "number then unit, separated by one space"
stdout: 6.5 cm
